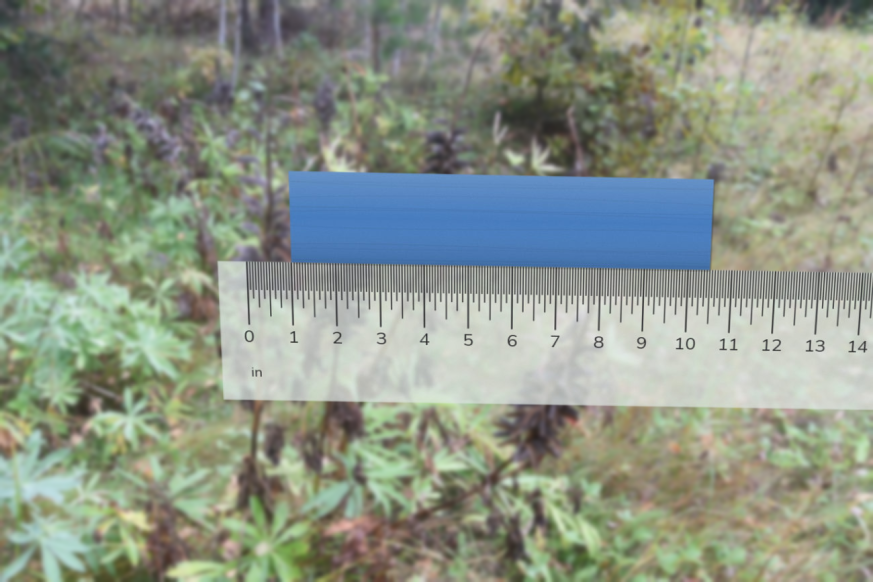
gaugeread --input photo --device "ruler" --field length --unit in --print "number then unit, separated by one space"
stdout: 9.5 in
